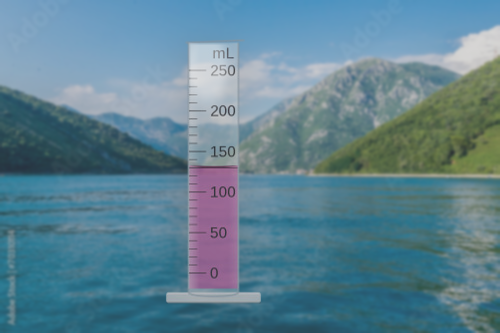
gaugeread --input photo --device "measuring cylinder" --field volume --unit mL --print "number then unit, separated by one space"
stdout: 130 mL
